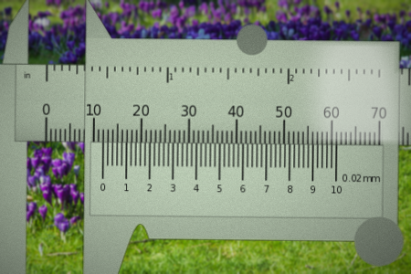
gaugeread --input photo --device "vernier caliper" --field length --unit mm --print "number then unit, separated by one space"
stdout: 12.0 mm
